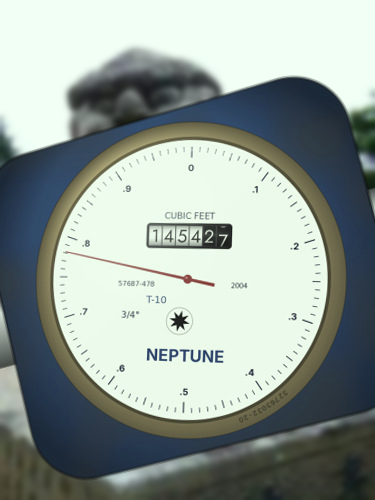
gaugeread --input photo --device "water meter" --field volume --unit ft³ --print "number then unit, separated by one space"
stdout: 145426.78 ft³
